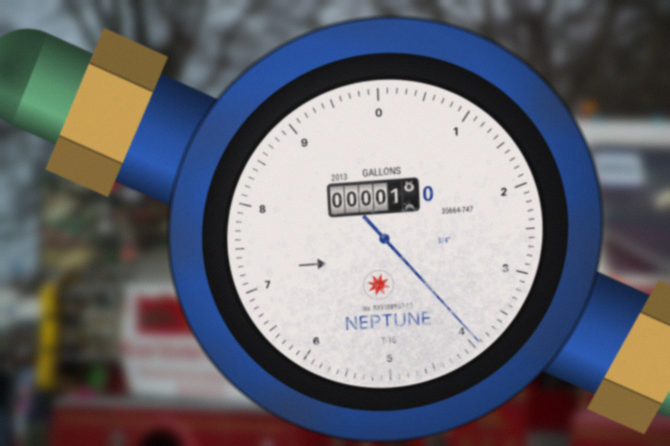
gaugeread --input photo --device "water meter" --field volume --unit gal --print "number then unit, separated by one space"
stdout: 183.9 gal
